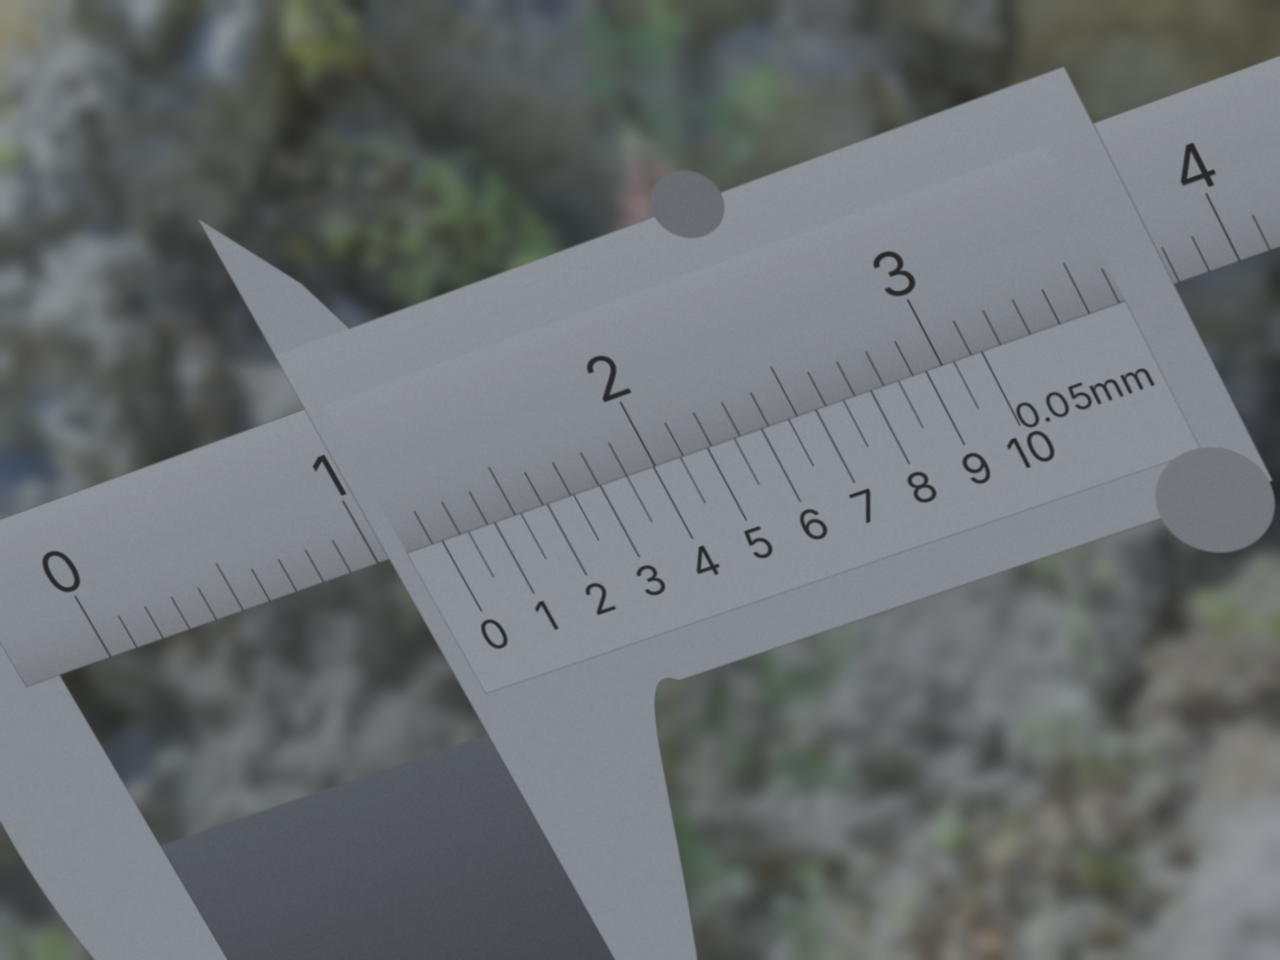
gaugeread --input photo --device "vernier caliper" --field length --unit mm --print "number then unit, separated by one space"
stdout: 12.35 mm
